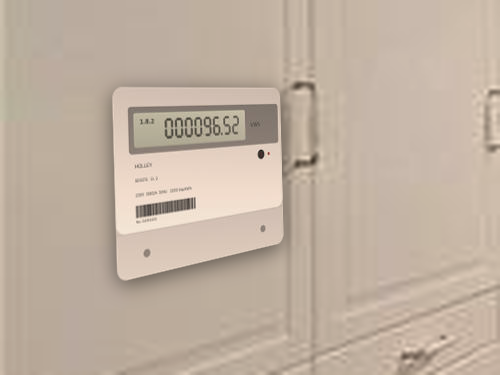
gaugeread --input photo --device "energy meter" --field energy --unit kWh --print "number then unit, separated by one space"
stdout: 96.52 kWh
